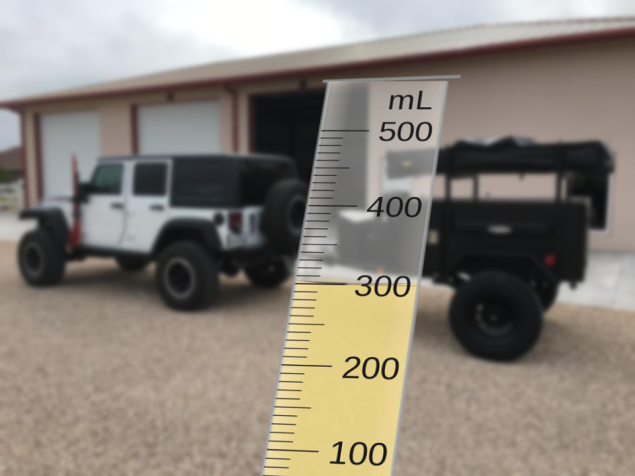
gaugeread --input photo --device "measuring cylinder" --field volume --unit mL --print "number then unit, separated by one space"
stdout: 300 mL
